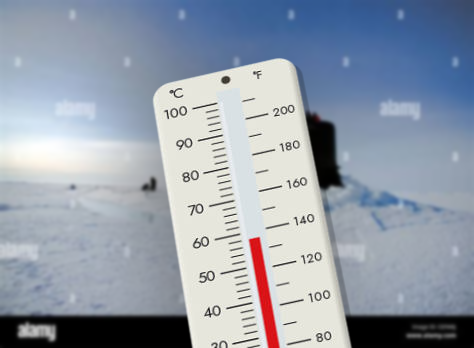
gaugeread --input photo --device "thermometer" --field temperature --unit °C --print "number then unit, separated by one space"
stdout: 58 °C
